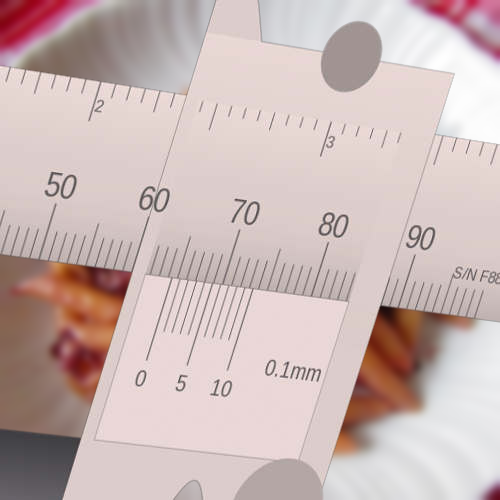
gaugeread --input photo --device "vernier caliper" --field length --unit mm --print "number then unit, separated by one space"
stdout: 64.4 mm
